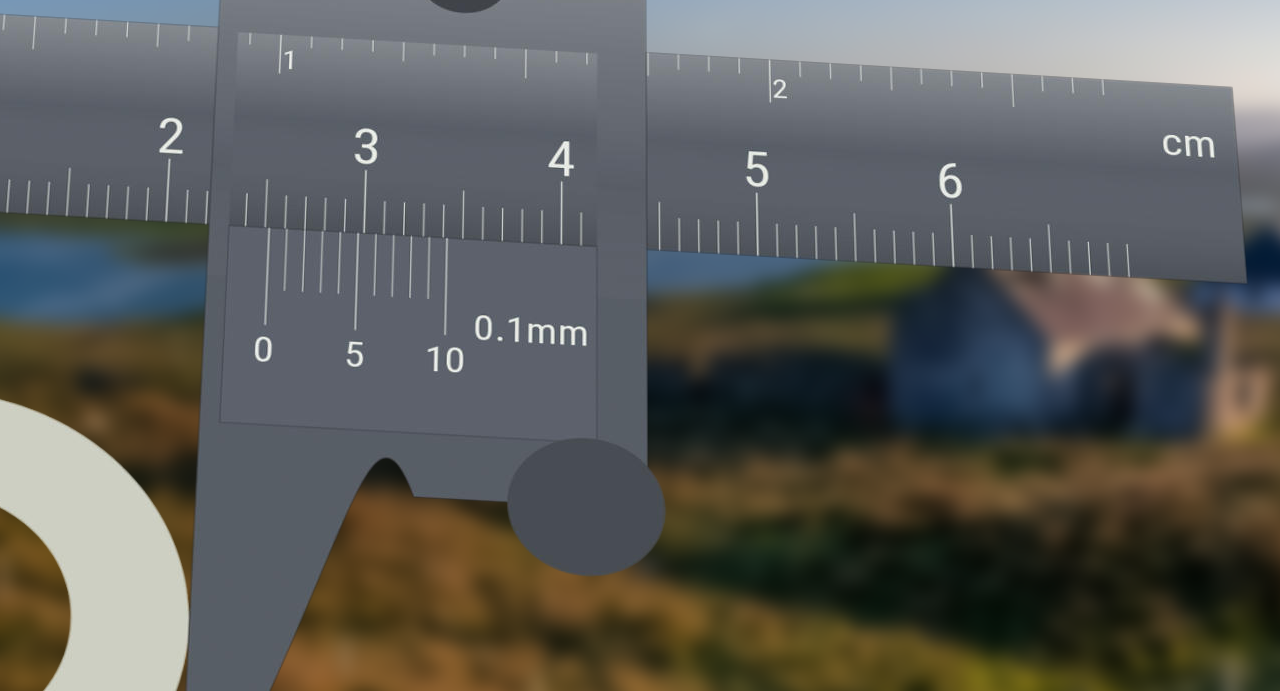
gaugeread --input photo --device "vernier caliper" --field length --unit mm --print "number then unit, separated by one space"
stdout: 25.2 mm
